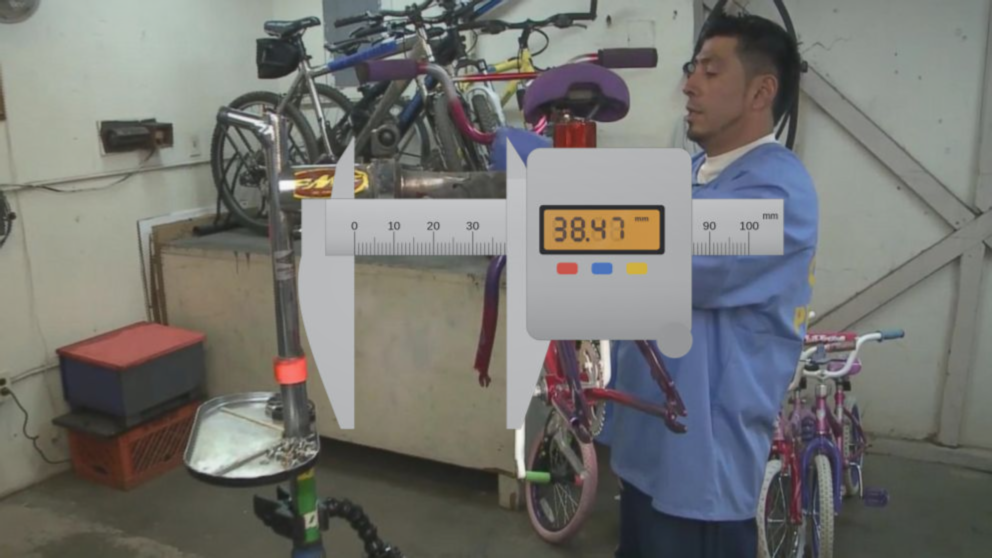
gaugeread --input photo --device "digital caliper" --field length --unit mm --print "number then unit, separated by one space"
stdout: 38.47 mm
